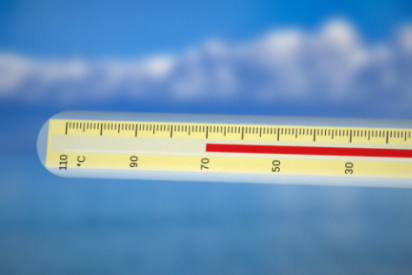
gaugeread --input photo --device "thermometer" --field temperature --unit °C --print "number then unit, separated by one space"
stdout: 70 °C
